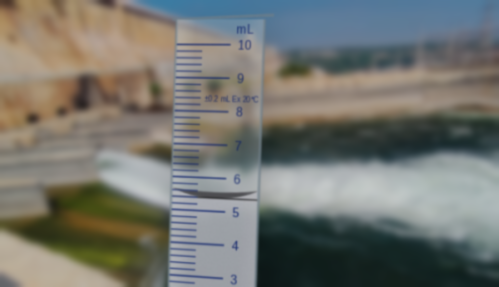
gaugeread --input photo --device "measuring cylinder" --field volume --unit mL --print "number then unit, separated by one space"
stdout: 5.4 mL
